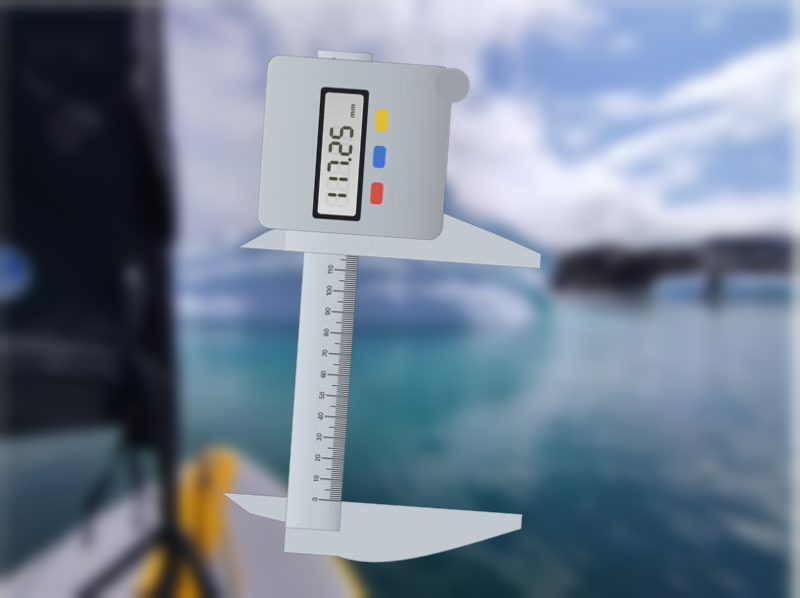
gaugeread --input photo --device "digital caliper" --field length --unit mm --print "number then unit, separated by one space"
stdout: 117.25 mm
